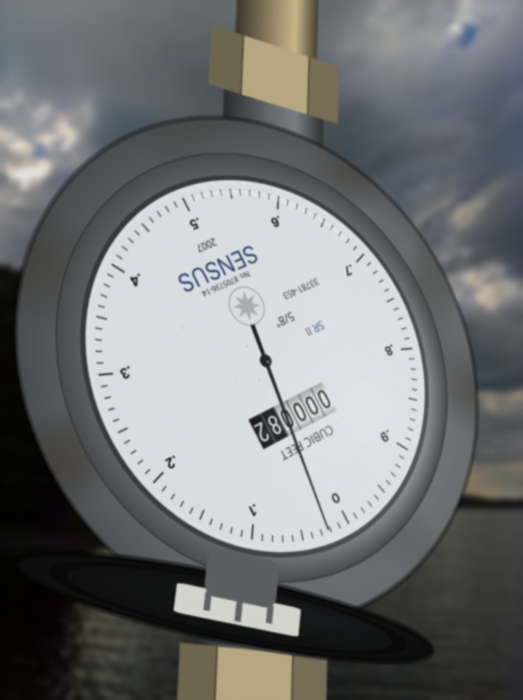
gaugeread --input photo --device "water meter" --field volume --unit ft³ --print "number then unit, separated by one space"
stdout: 82.02 ft³
